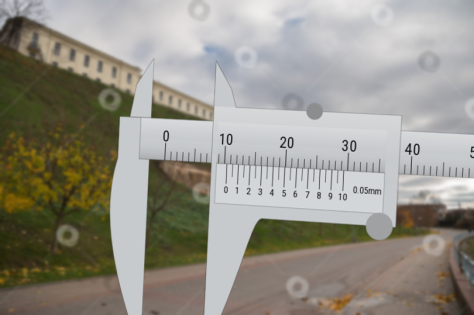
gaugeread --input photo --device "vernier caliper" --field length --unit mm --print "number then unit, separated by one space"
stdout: 10.4 mm
